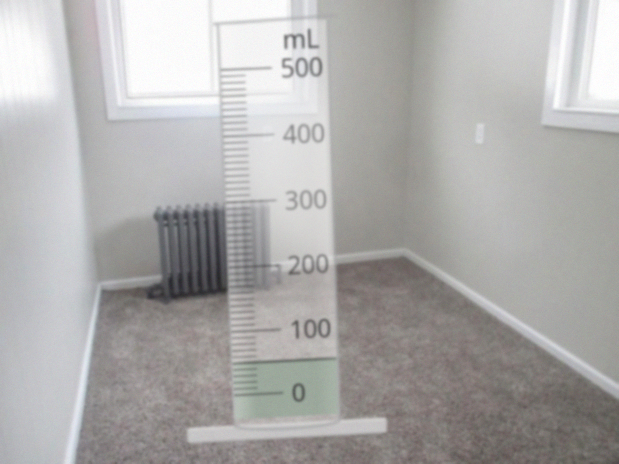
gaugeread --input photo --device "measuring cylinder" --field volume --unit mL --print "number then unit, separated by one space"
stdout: 50 mL
